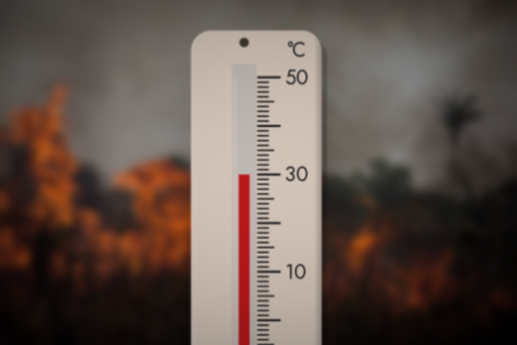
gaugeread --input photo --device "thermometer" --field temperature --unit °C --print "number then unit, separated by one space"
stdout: 30 °C
